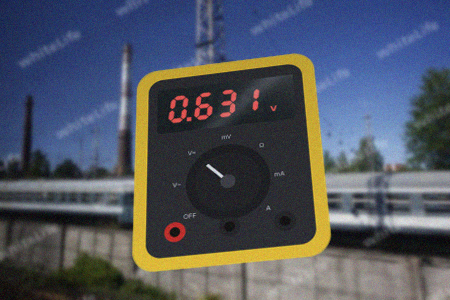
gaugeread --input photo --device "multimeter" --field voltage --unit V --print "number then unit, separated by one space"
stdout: 0.631 V
